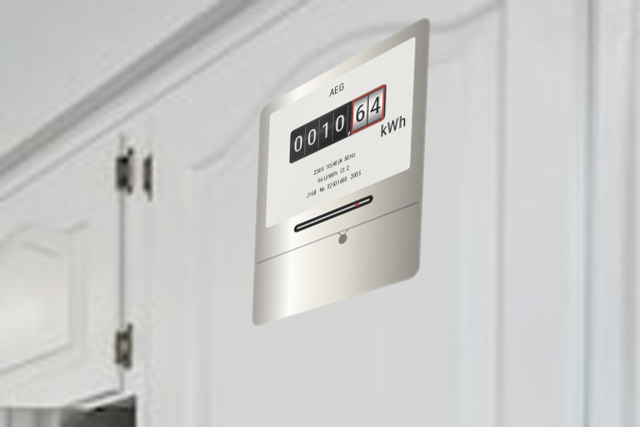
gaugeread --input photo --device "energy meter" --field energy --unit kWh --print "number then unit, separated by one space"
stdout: 10.64 kWh
